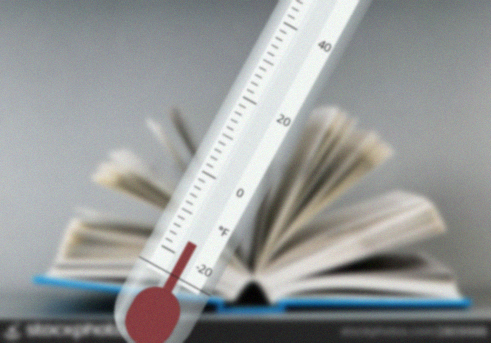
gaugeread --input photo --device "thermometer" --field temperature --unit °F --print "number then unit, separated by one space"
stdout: -16 °F
